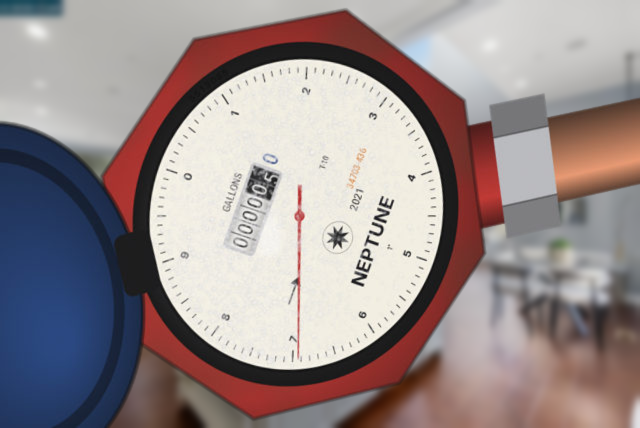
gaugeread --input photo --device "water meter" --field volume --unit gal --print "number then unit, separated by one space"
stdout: 46.9 gal
